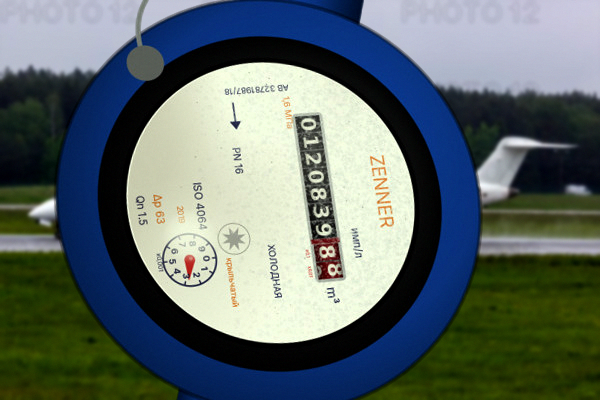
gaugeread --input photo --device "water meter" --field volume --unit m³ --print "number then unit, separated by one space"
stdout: 120839.882 m³
